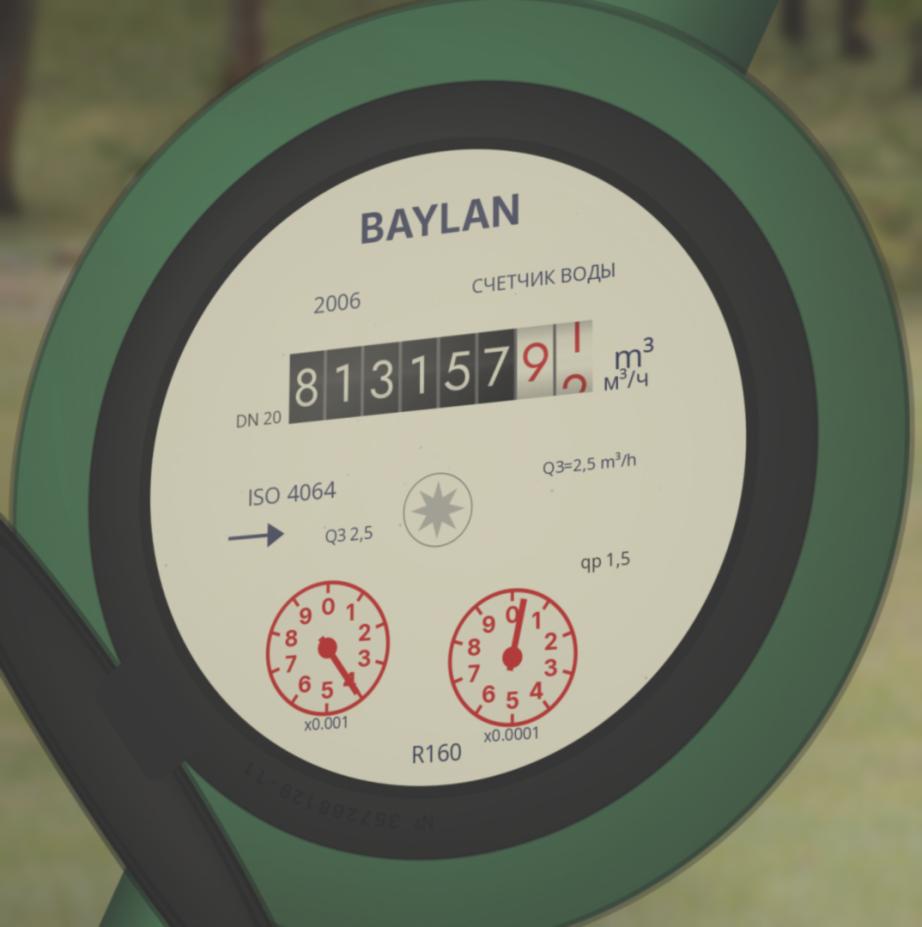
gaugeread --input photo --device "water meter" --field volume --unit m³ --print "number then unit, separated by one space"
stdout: 813157.9140 m³
